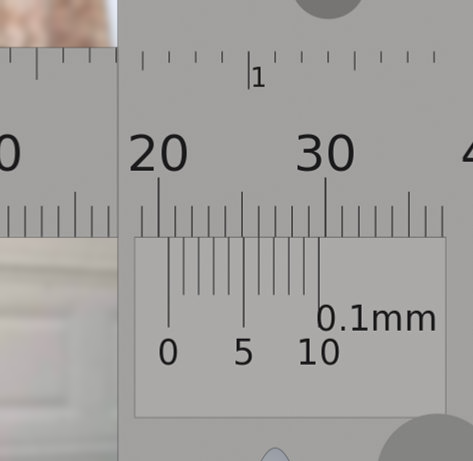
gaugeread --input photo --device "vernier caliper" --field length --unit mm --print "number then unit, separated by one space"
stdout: 20.6 mm
